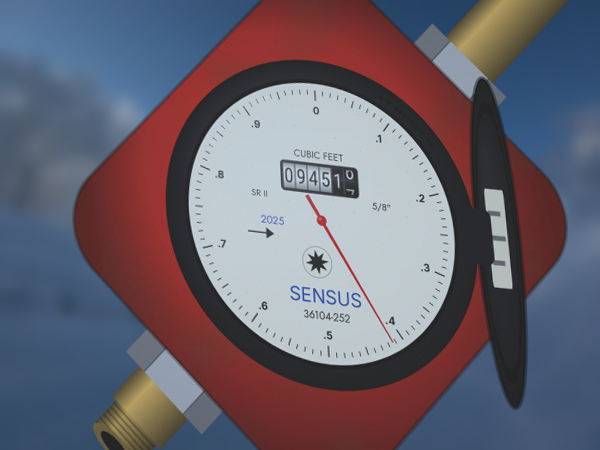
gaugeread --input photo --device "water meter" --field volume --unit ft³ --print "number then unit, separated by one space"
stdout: 94516.41 ft³
